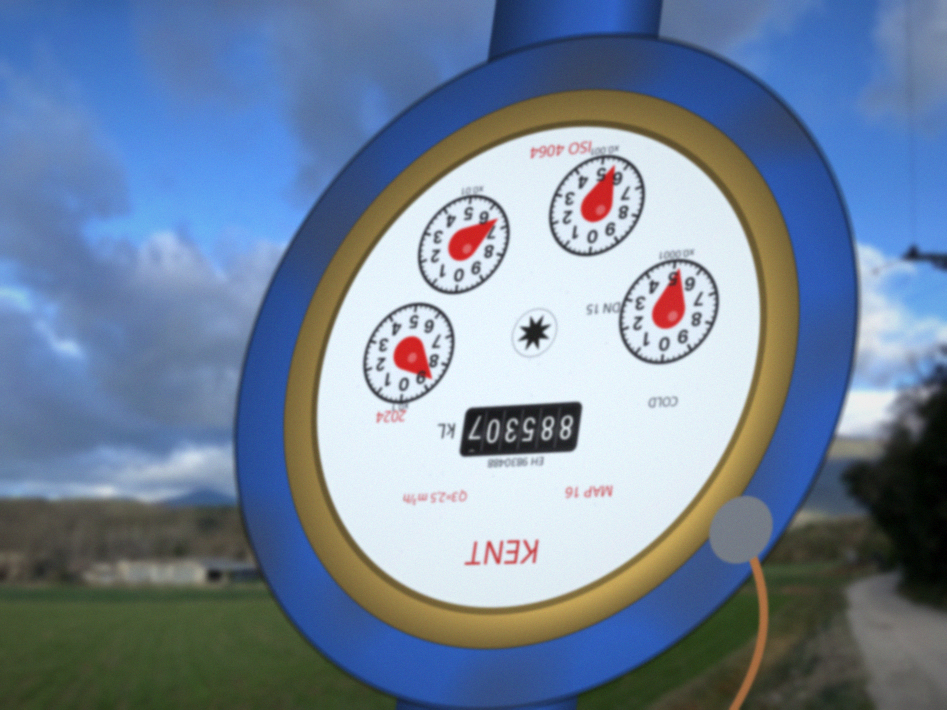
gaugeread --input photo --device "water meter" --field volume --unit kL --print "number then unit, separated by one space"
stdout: 885306.8655 kL
